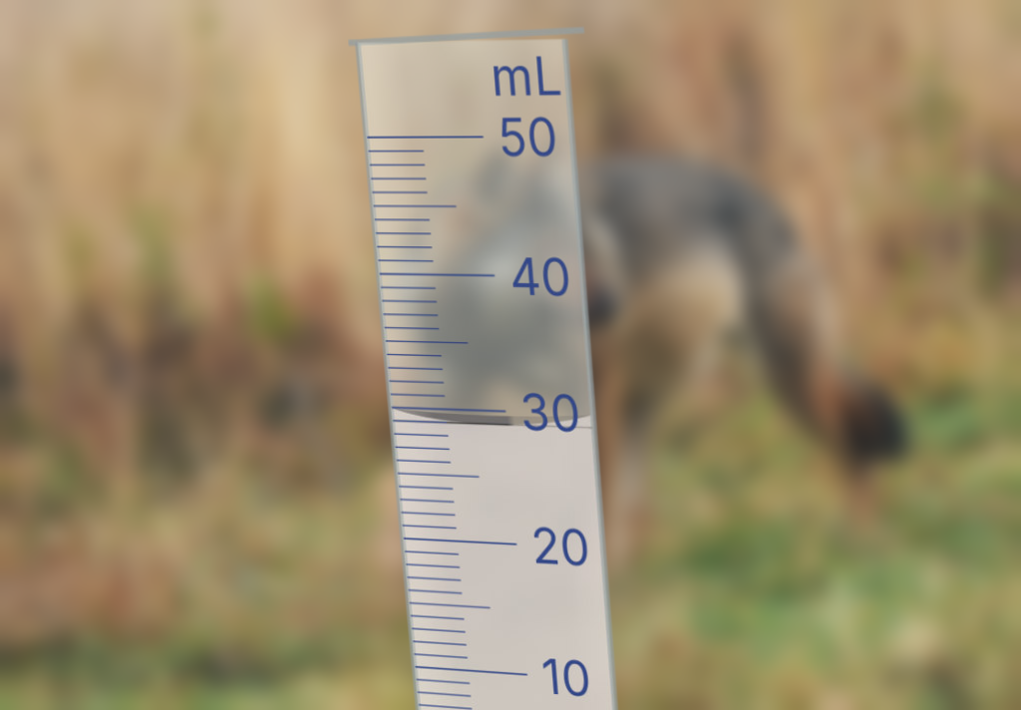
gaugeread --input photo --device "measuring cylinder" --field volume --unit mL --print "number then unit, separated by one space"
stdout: 29 mL
